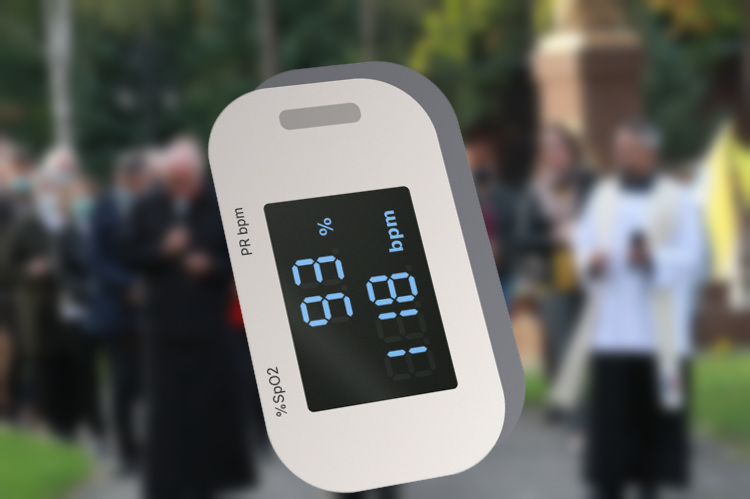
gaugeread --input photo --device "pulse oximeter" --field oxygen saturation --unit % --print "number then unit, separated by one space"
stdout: 93 %
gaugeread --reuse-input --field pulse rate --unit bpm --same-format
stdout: 118 bpm
